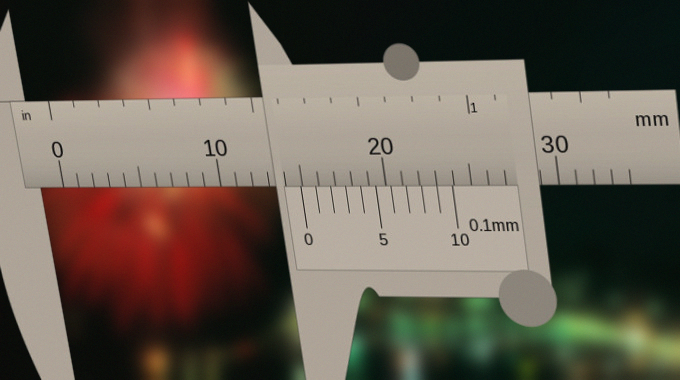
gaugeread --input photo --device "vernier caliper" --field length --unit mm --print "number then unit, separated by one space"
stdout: 14.9 mm
